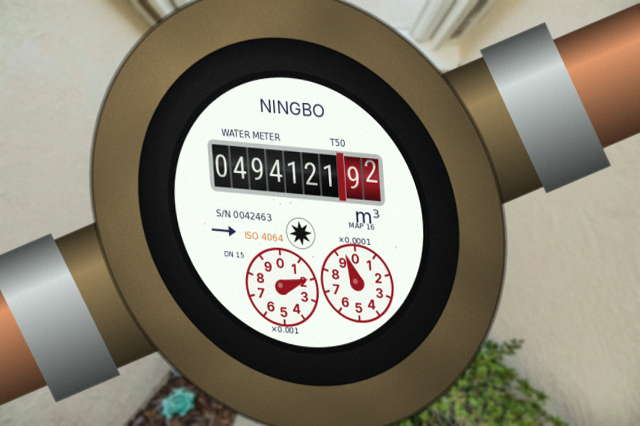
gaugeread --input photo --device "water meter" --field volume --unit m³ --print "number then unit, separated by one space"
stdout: 494121.9219 m³
